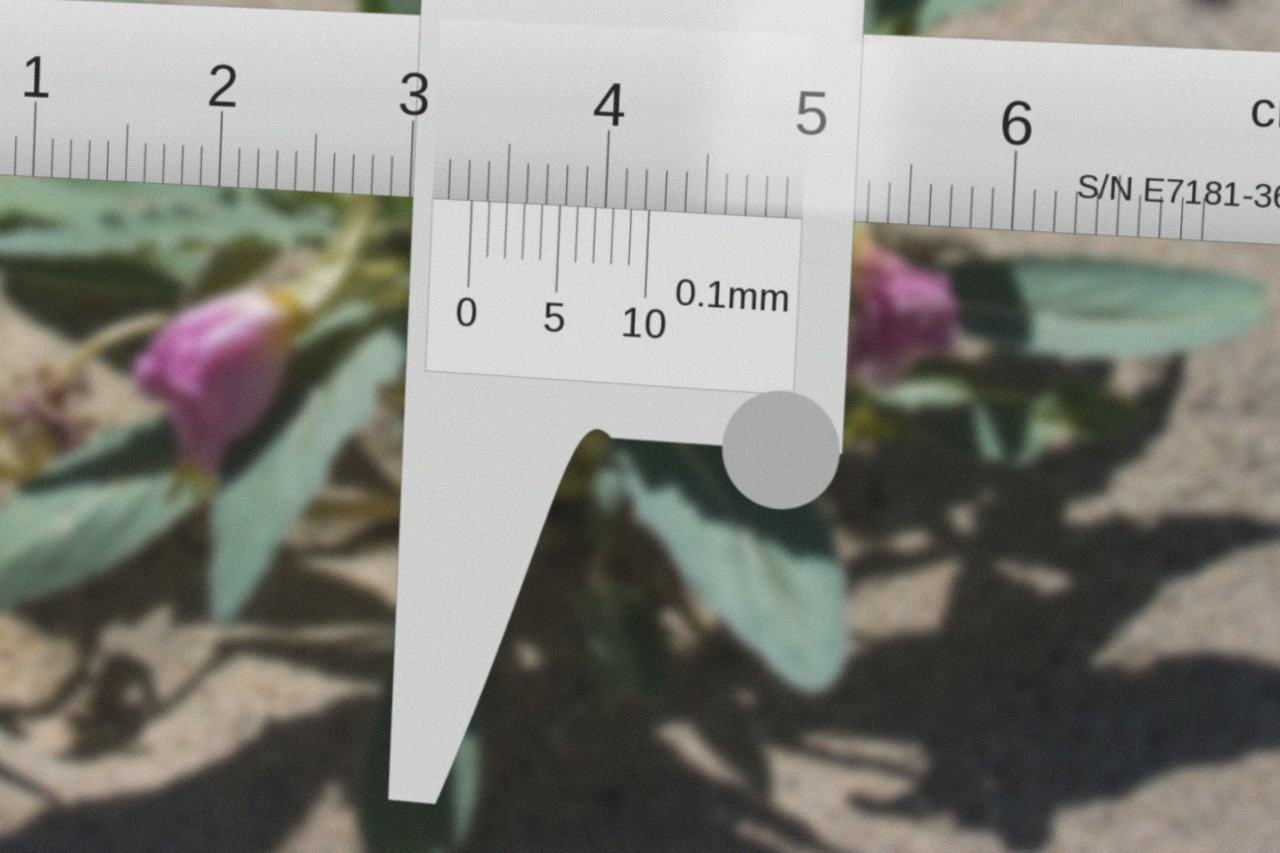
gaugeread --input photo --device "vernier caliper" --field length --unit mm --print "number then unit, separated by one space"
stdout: 33.2 mm
